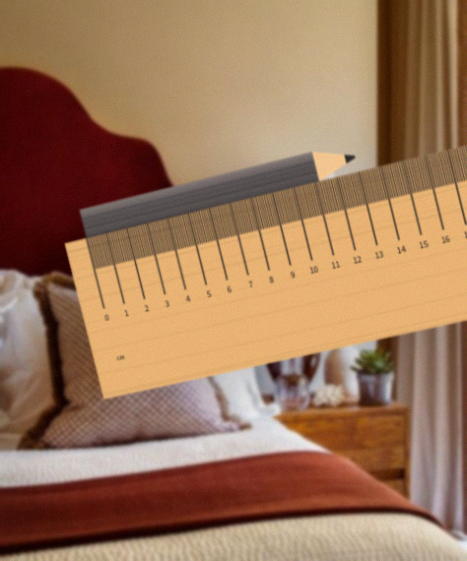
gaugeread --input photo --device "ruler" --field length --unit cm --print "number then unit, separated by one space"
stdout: 13 cm
